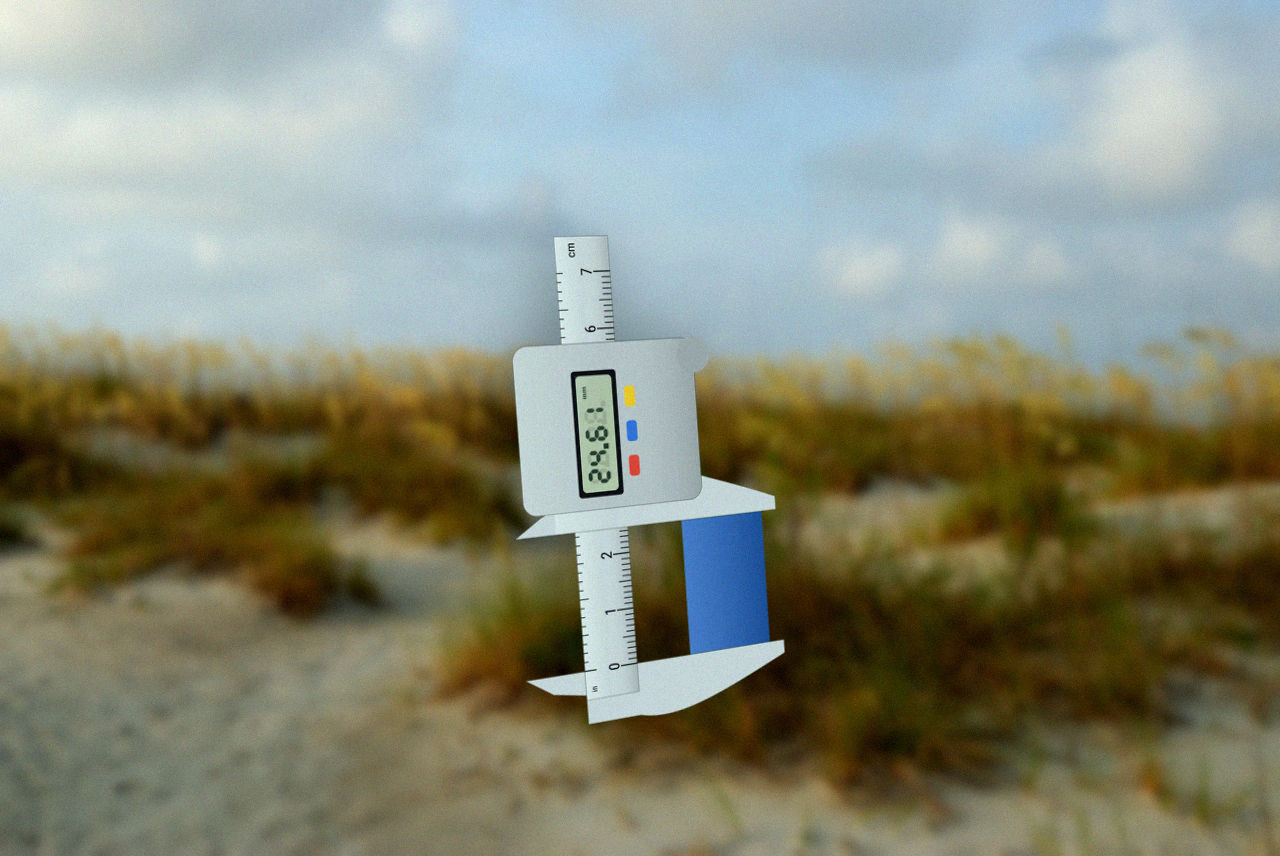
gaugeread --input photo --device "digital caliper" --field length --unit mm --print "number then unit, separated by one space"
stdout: 24.61 mm
